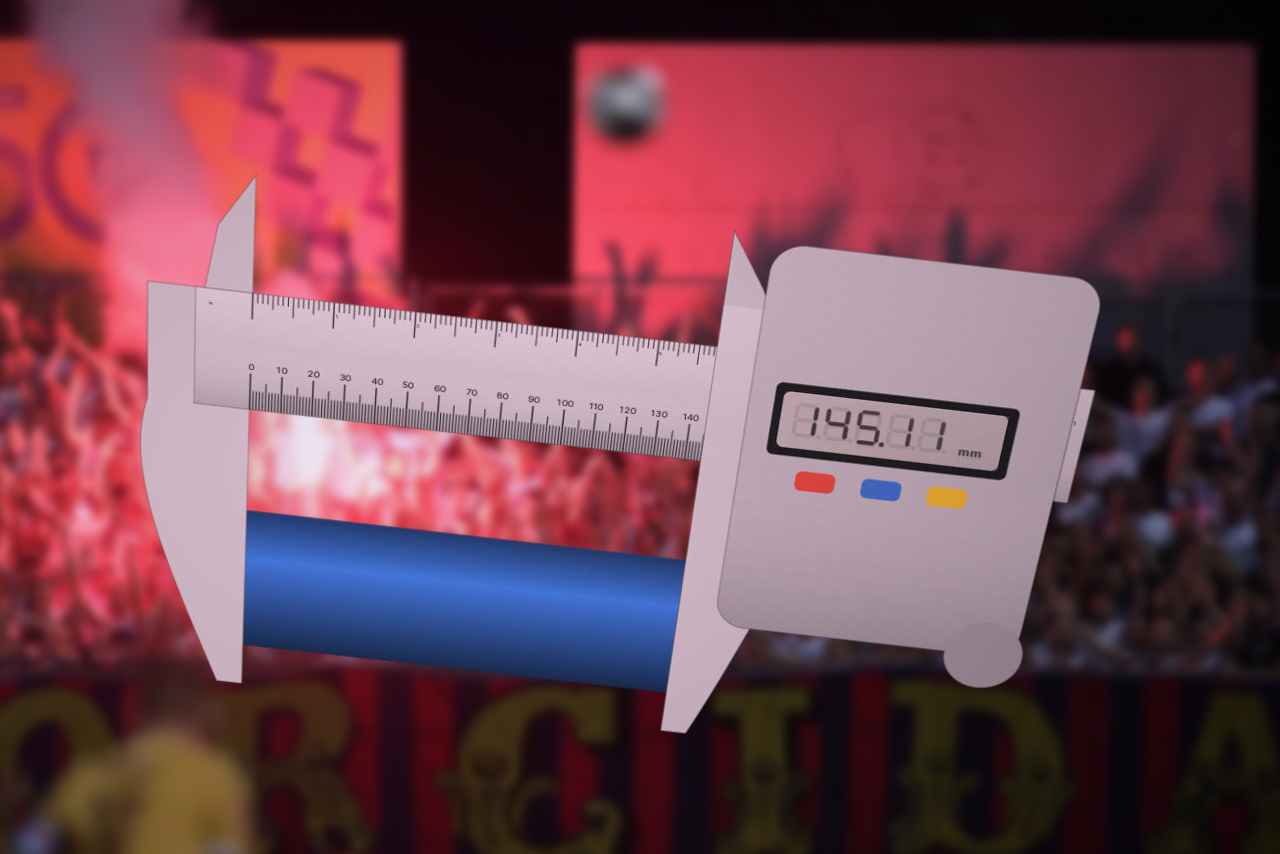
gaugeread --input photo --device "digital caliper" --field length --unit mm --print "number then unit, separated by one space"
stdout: 145.11 mm
